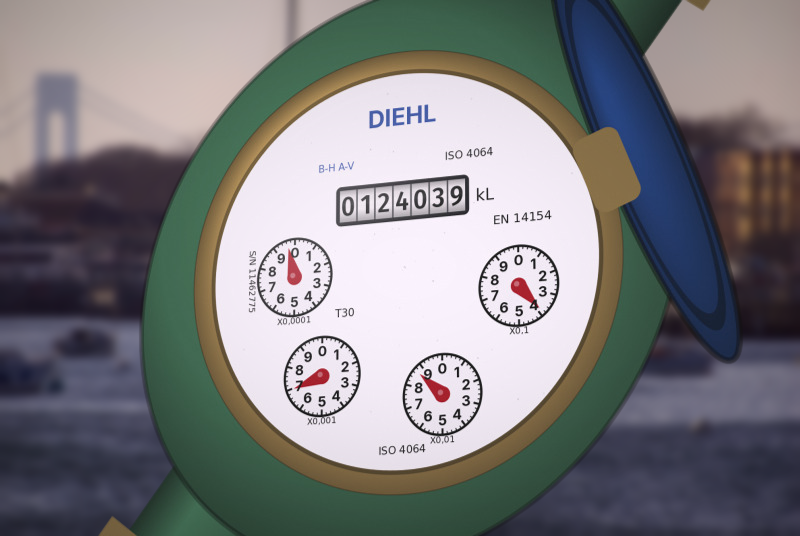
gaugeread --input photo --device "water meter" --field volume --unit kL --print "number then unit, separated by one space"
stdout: 124039.3869 kL
